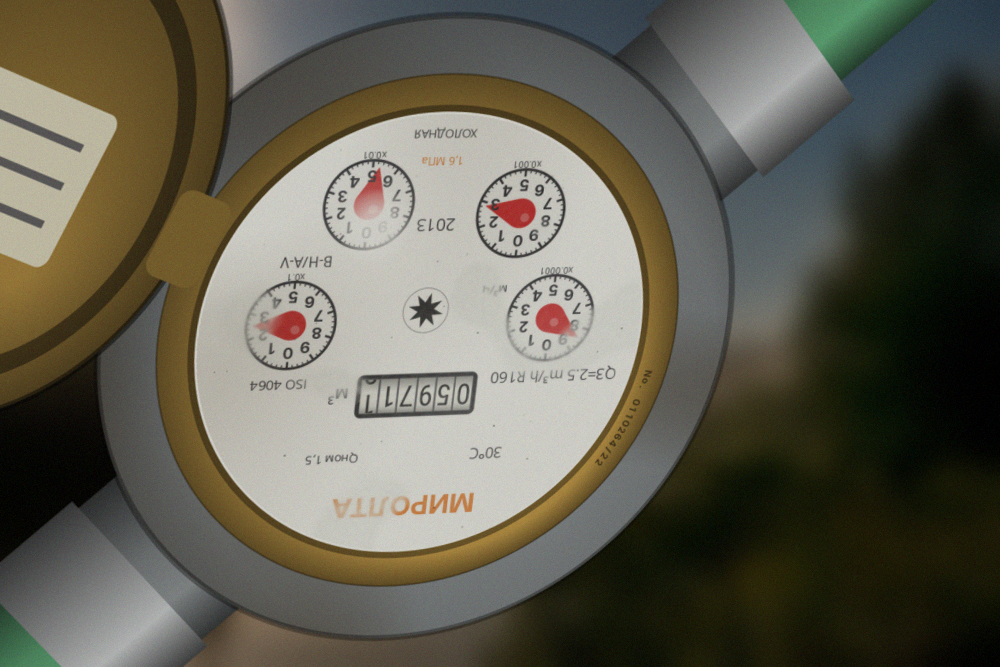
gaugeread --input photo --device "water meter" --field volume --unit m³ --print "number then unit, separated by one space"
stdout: 59711.2528 m³
